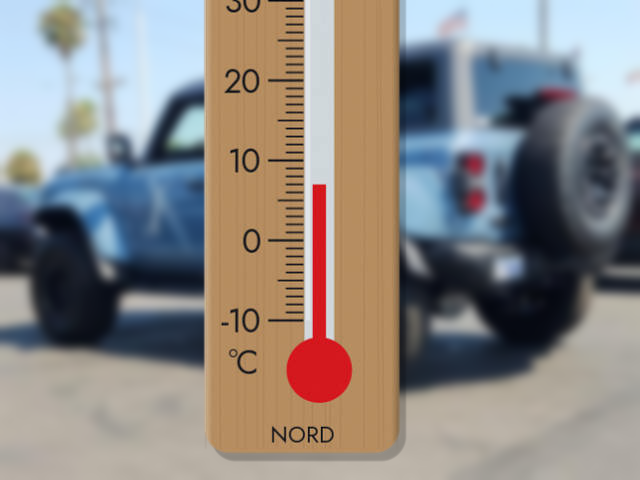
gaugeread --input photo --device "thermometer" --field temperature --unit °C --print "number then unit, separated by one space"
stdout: 7 °C
